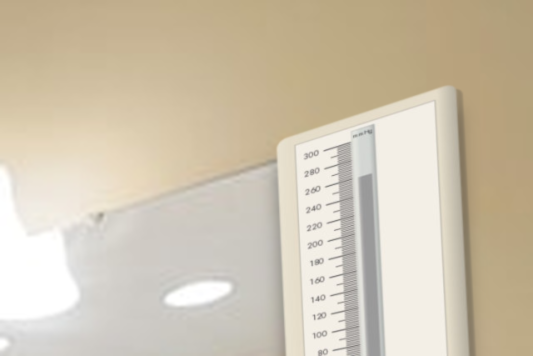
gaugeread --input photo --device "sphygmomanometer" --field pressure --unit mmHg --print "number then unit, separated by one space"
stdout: 260 mmHg
